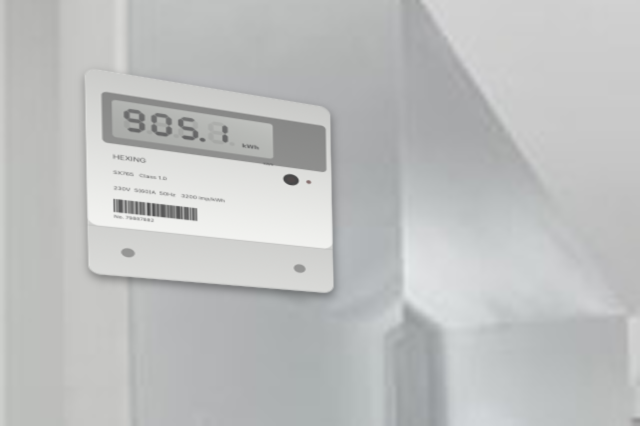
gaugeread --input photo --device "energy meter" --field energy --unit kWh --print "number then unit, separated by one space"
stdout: 905.1 kWh
